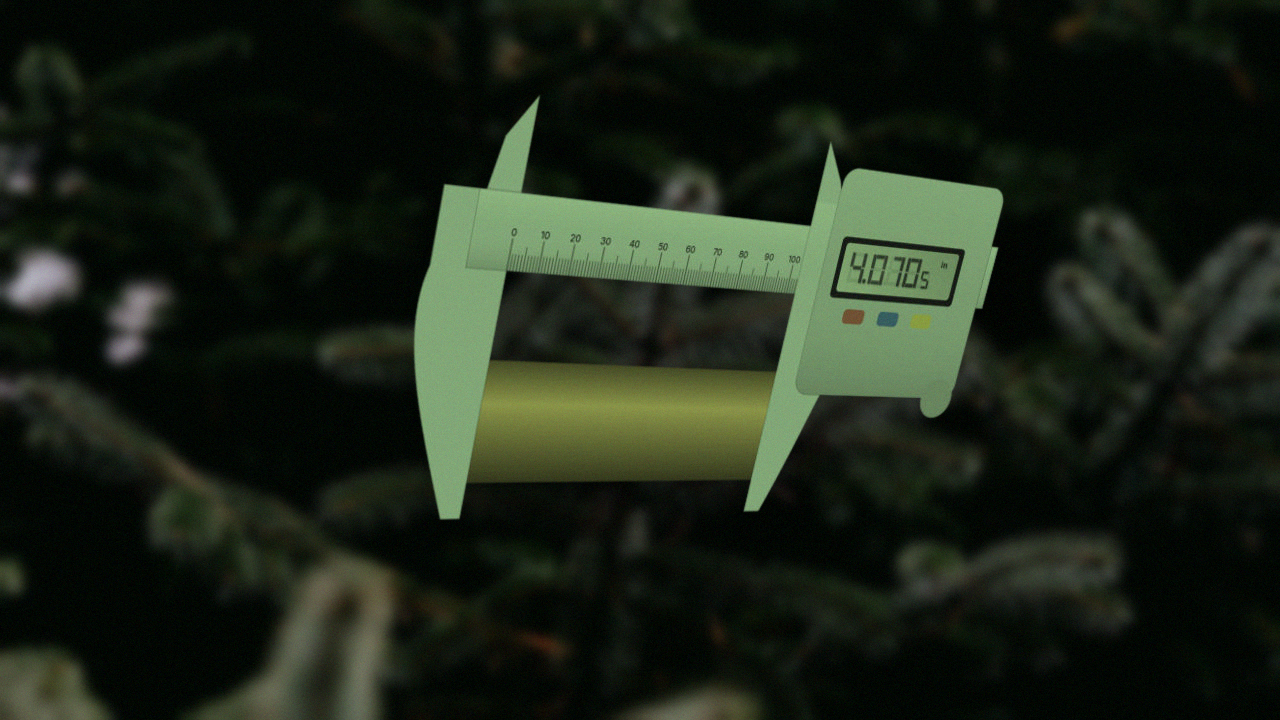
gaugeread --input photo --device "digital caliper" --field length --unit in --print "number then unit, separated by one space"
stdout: 4.0705 in
